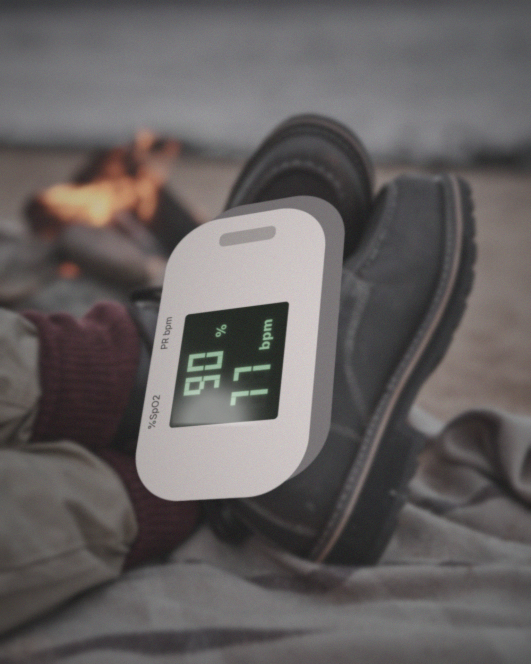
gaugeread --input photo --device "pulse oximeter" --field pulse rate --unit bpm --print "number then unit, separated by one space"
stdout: 77 bpm
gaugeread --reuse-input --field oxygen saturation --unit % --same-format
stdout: 90 %
